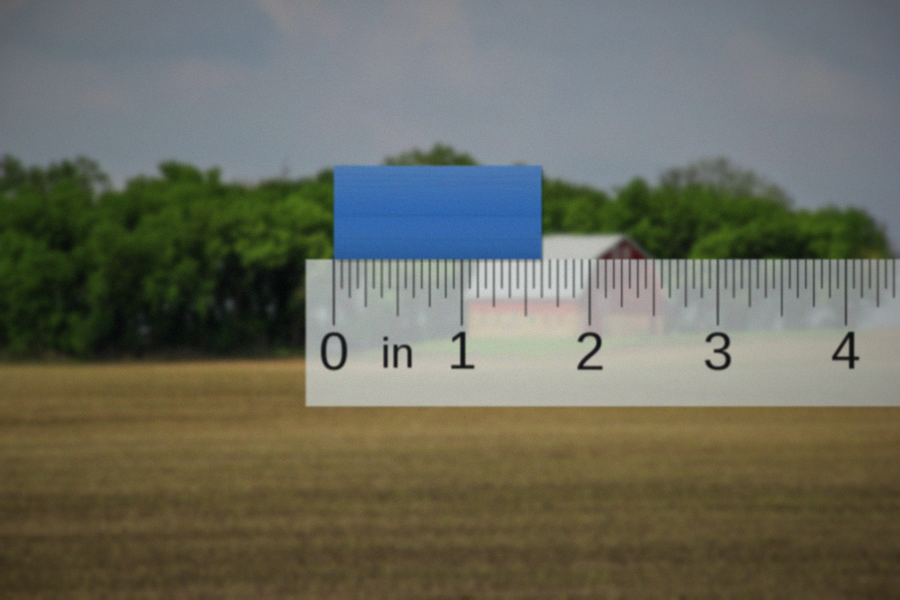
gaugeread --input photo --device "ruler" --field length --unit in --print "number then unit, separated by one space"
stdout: 1.625 in
